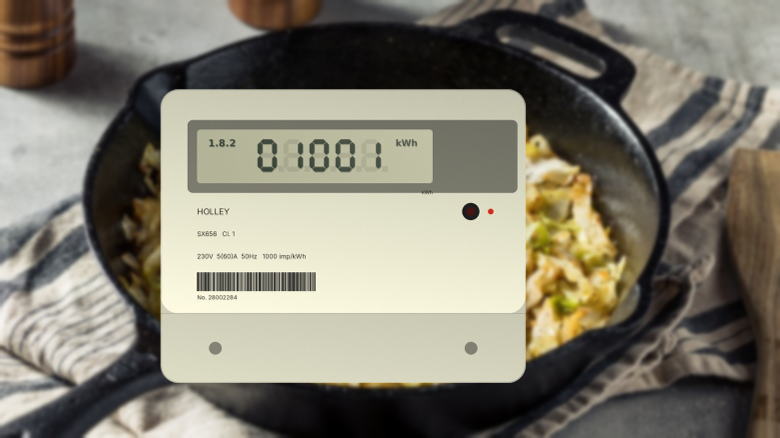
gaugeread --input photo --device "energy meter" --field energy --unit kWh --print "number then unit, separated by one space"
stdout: 1001 kWh
